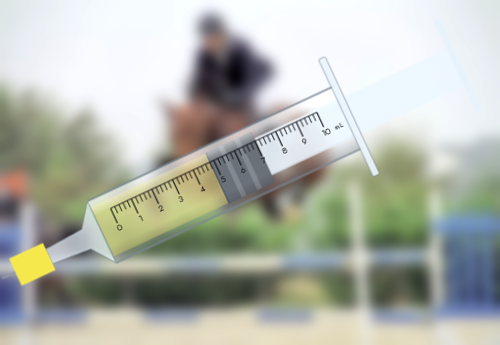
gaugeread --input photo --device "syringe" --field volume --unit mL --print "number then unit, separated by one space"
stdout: 4.8 mL
